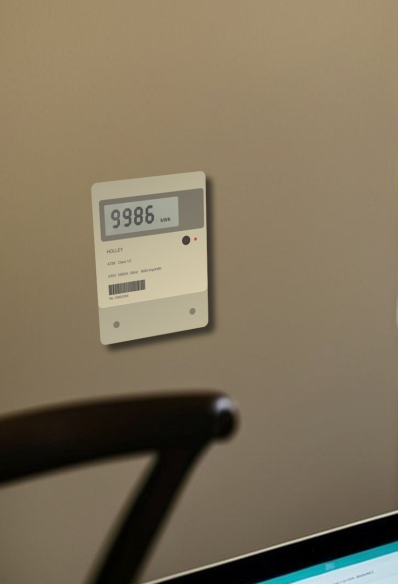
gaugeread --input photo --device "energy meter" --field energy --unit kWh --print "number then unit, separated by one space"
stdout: 9986 kWh
